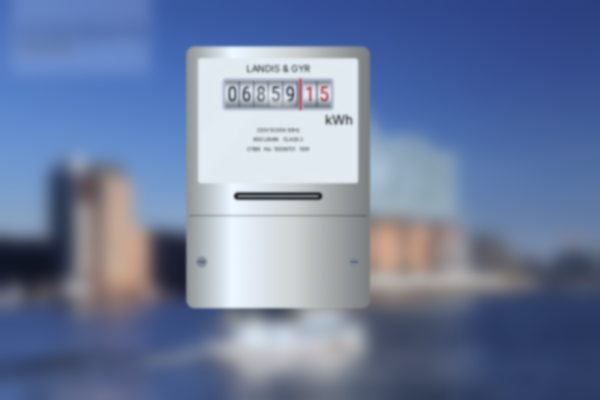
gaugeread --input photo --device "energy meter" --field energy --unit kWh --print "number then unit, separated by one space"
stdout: 6859.15 kWh
